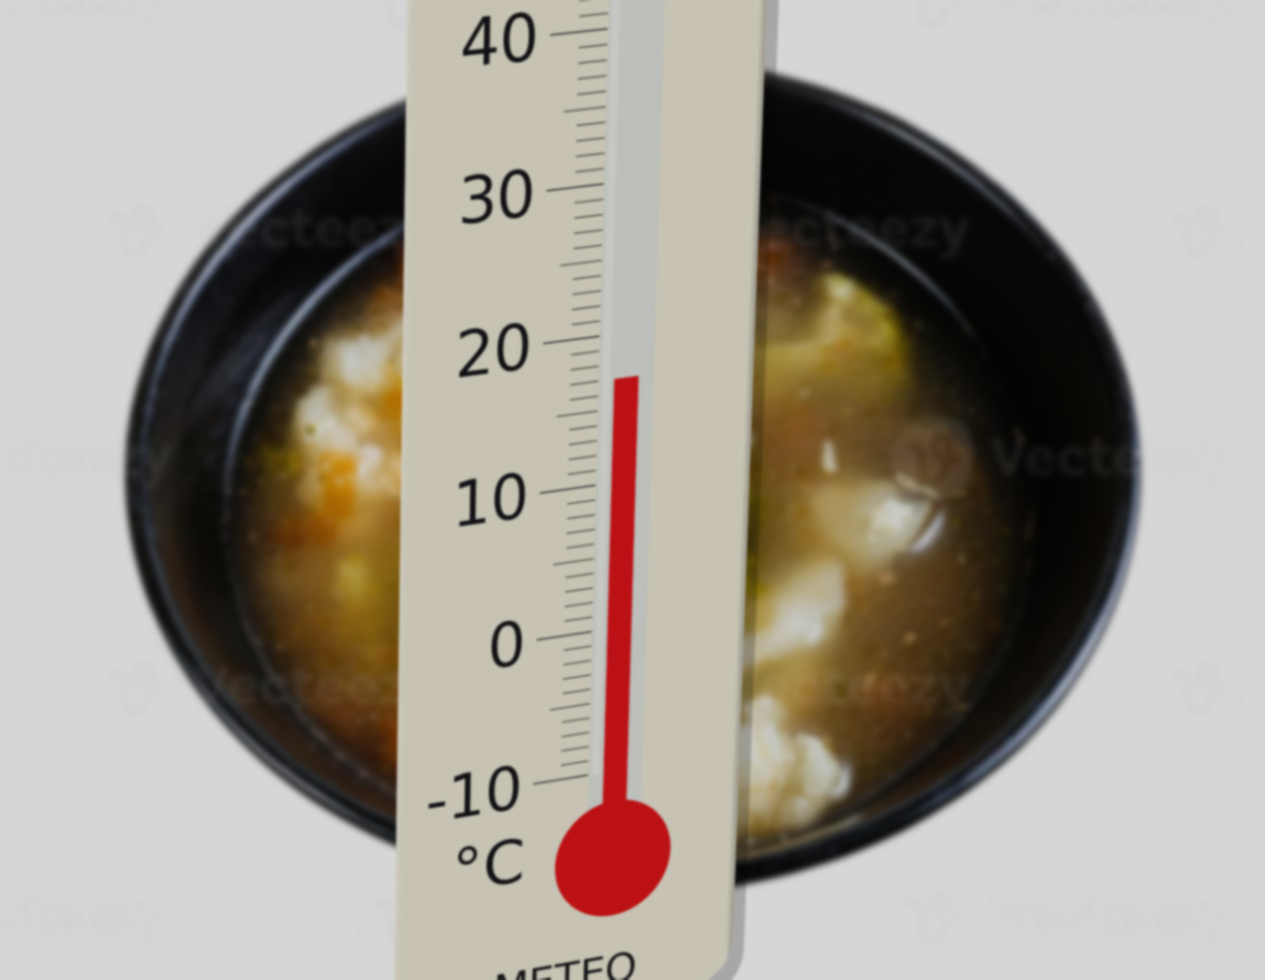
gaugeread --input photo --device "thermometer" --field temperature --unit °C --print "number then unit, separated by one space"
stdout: 17 °C
